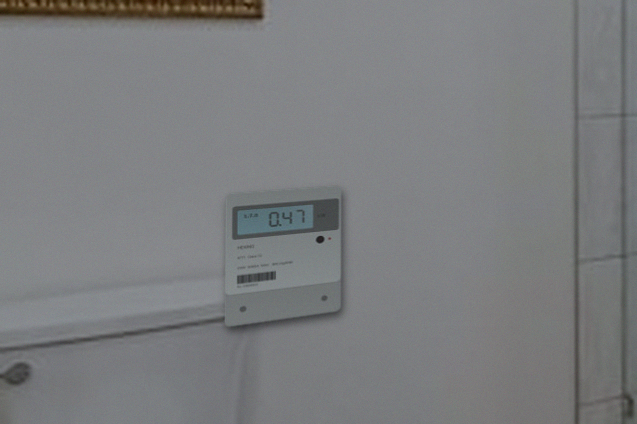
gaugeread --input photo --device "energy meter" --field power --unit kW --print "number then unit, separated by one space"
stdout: 0.47 kW
